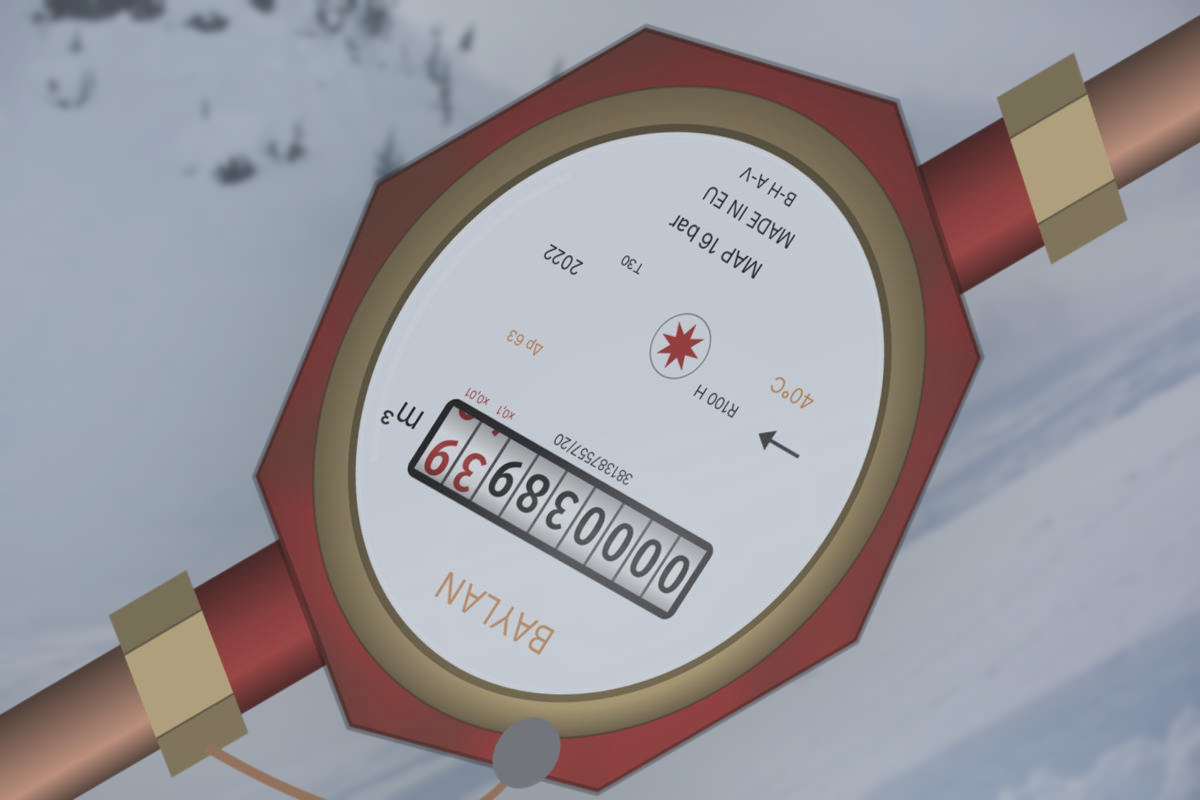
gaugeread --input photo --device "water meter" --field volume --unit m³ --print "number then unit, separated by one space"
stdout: 389.39 m³
